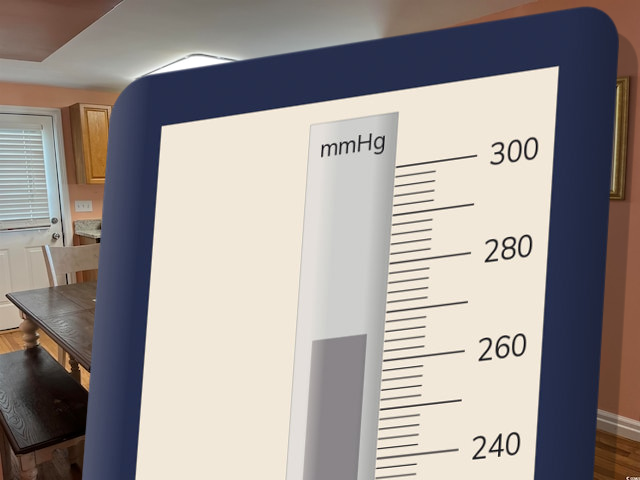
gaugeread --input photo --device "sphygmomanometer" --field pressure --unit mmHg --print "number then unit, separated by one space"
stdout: 266 mmHg
